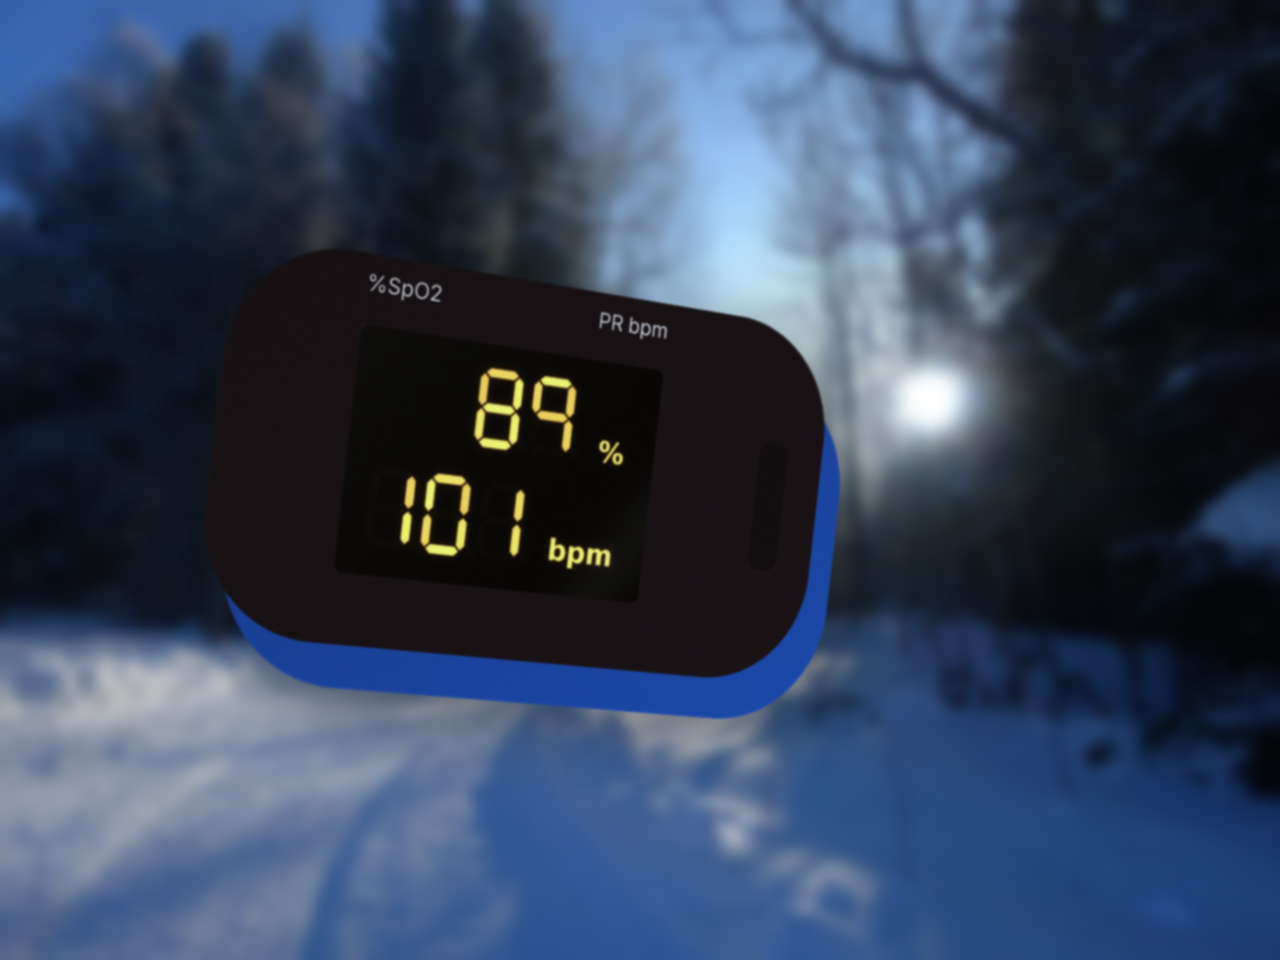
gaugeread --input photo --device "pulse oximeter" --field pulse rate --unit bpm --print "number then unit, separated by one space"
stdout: 101 bpm
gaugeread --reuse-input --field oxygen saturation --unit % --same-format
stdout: 89 %
